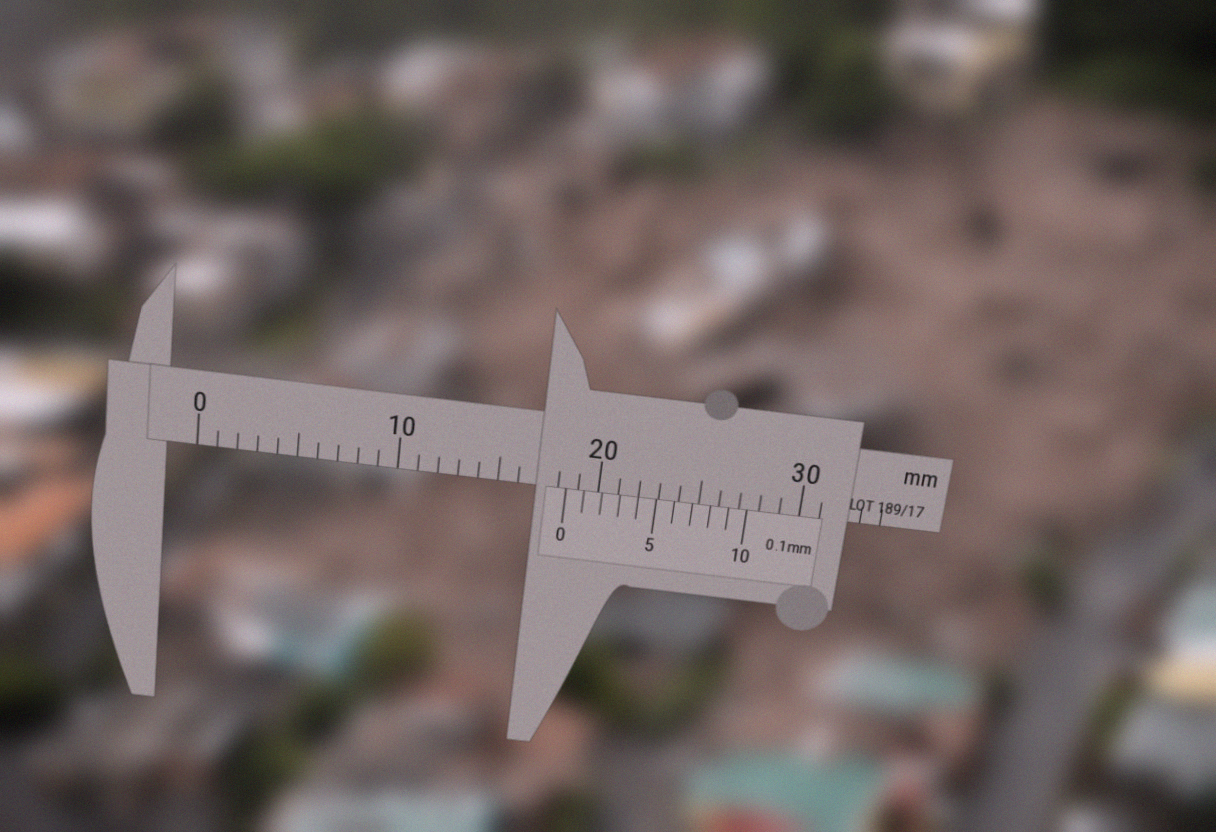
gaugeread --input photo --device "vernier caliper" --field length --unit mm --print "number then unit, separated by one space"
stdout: 18.4 mm
